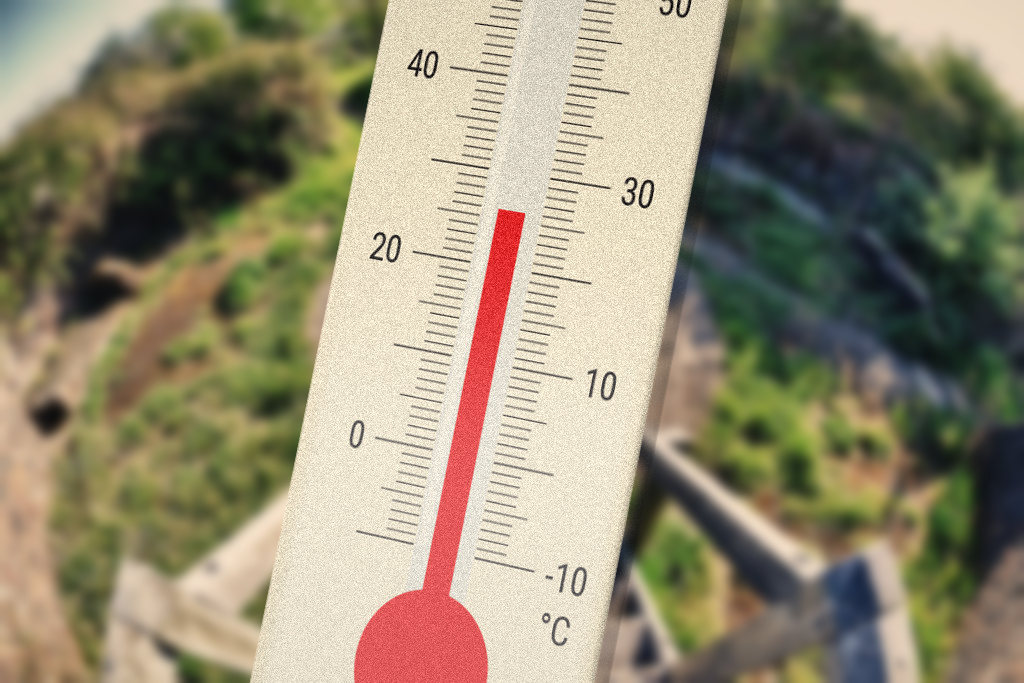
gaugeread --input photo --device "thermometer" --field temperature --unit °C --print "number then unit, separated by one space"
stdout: 26 °C
